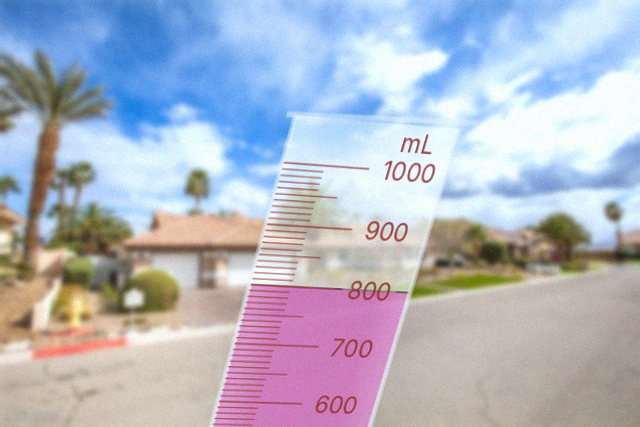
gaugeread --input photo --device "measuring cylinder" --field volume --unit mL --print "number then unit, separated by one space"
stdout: 800 mL
